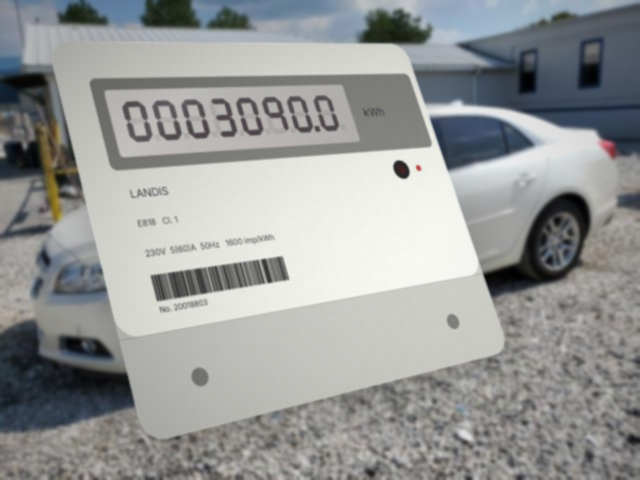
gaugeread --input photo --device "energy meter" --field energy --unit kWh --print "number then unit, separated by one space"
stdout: 3090.0 kWh
